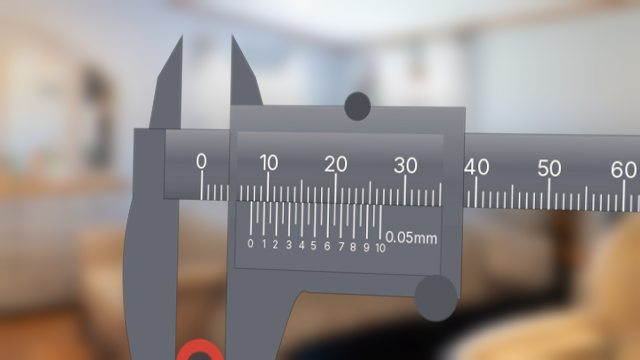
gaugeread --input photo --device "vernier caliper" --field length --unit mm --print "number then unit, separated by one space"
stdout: 7.6 mm
